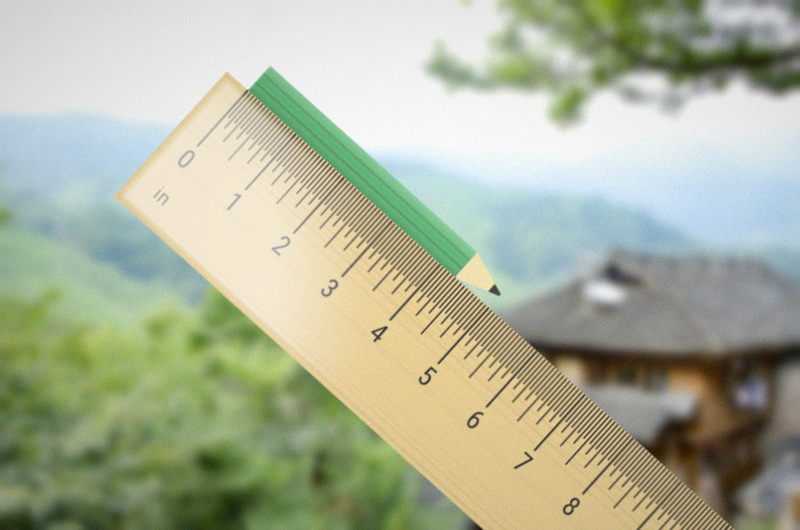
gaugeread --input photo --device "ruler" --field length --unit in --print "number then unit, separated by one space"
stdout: 5 in
